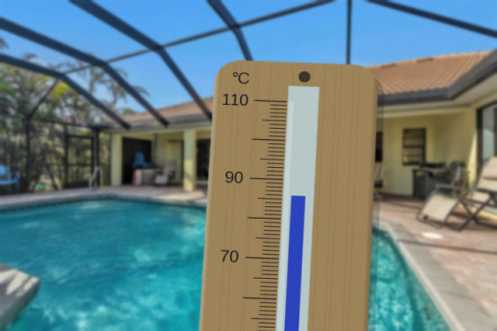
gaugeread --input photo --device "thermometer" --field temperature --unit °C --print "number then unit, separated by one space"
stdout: 86 °C
